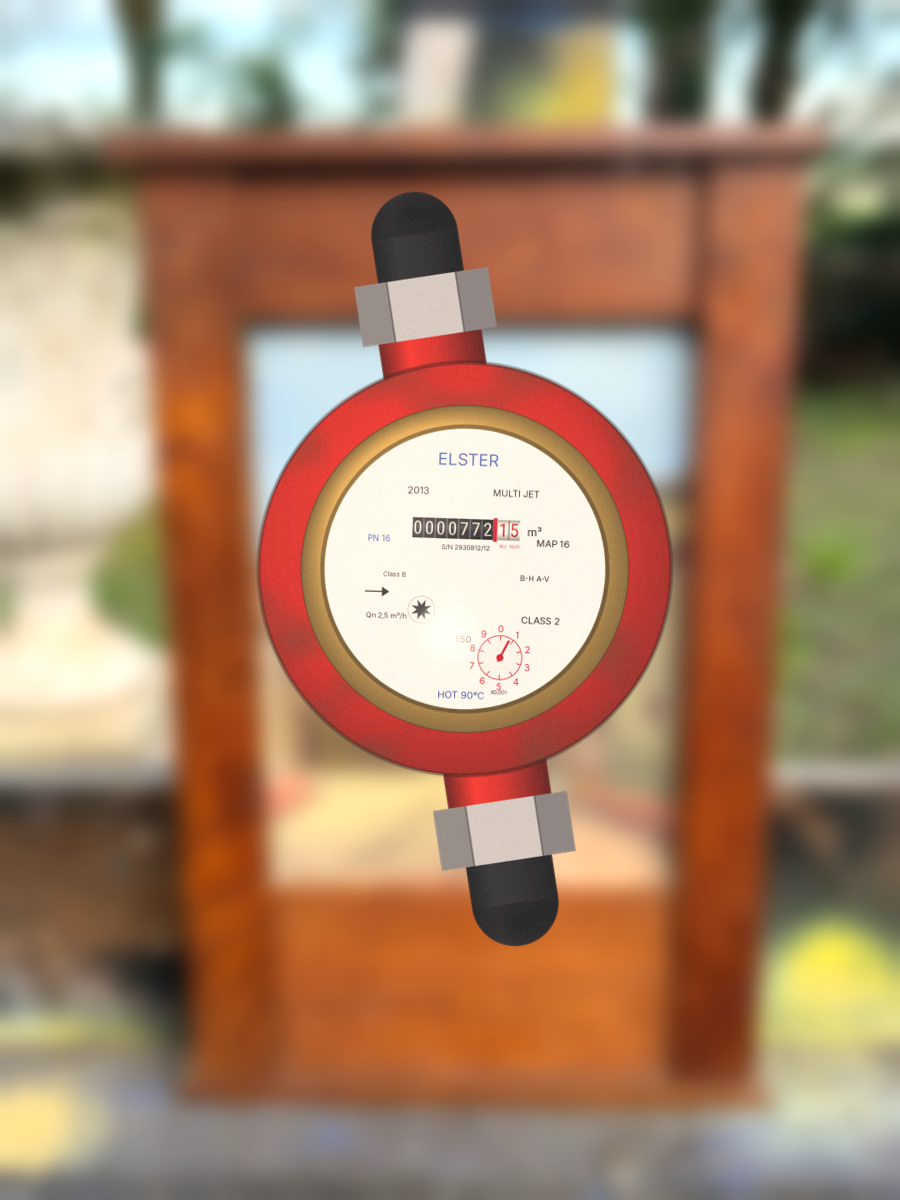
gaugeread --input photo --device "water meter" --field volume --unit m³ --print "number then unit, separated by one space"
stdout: 772.150 m³
